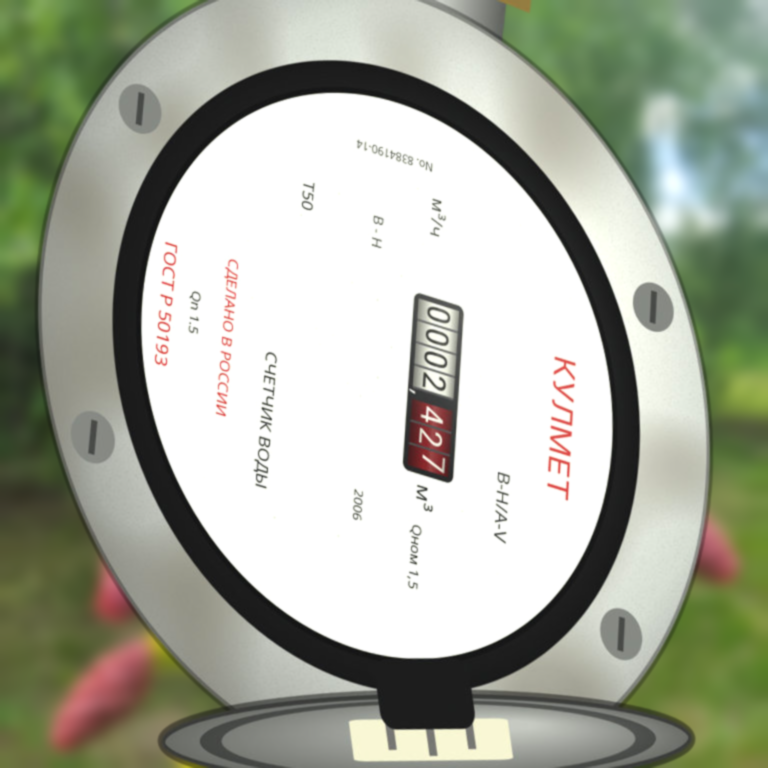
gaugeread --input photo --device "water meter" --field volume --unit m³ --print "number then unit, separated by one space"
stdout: 2.427 m³
